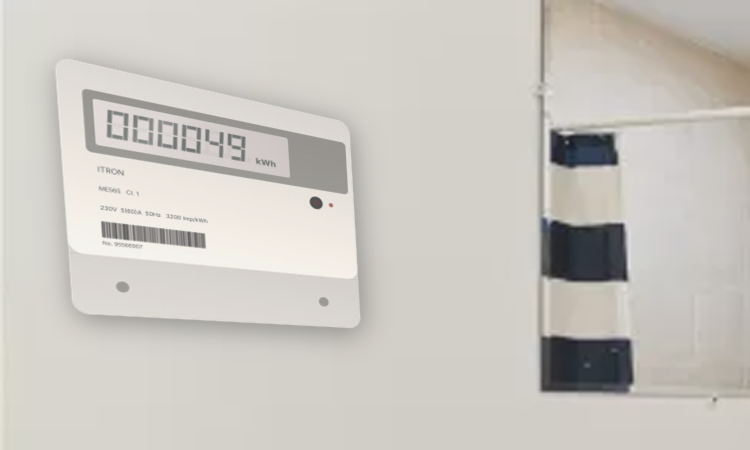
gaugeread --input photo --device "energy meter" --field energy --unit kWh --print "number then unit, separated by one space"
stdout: 49 kWh
